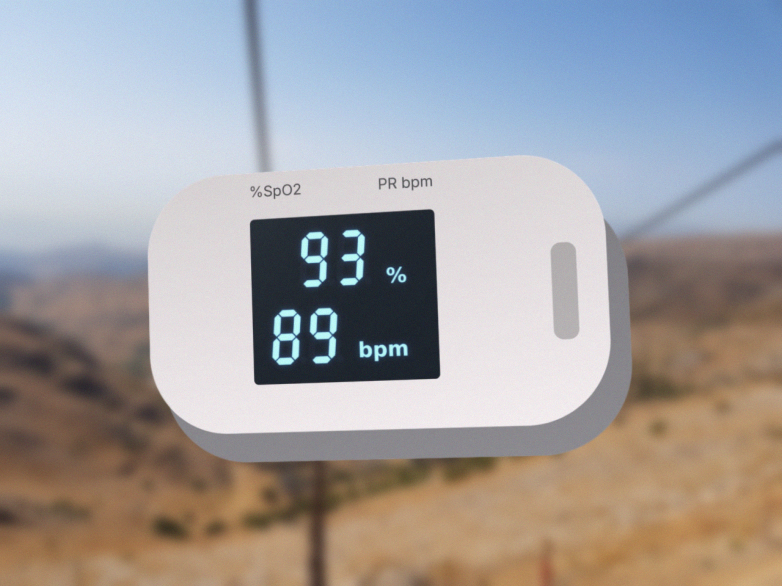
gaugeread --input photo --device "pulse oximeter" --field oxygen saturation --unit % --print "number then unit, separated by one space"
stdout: 93 %
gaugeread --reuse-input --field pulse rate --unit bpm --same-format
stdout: 89 bpm
